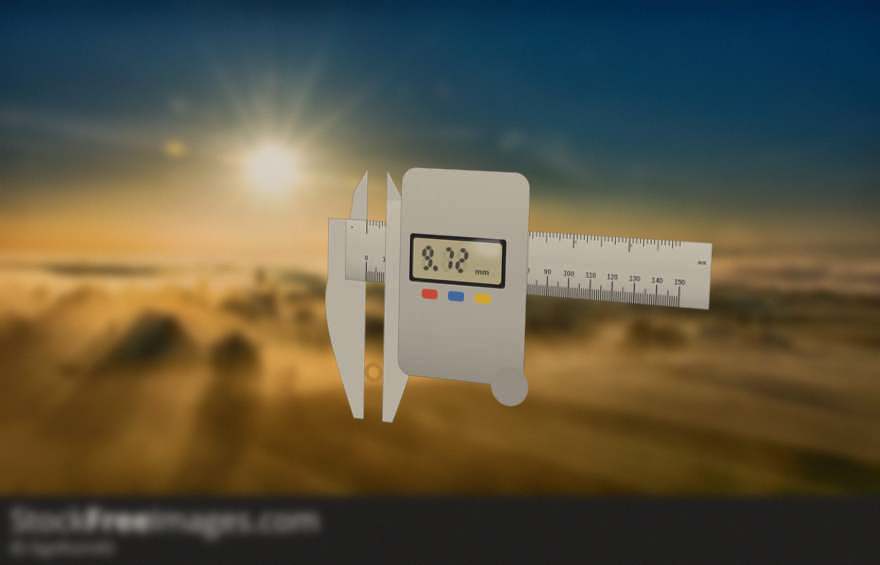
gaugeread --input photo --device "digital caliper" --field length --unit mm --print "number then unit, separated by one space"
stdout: 9.72 mm
